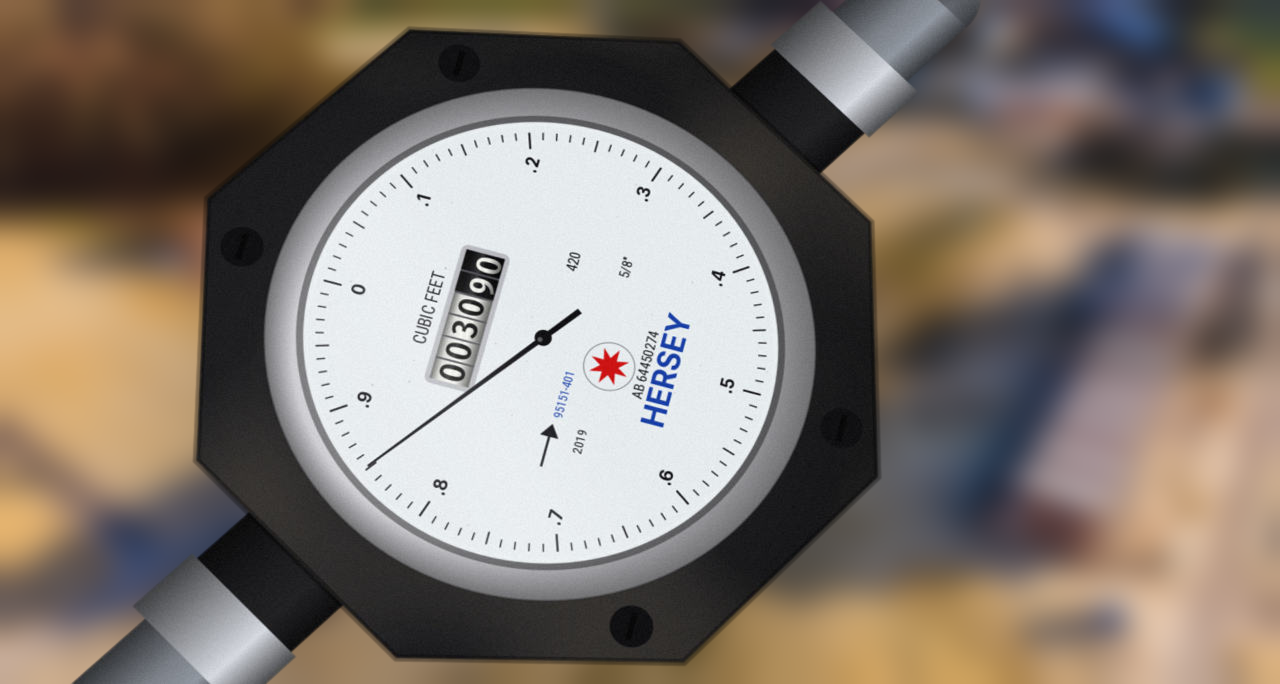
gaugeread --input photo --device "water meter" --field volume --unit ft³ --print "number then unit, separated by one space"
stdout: 3089.85 ft³
